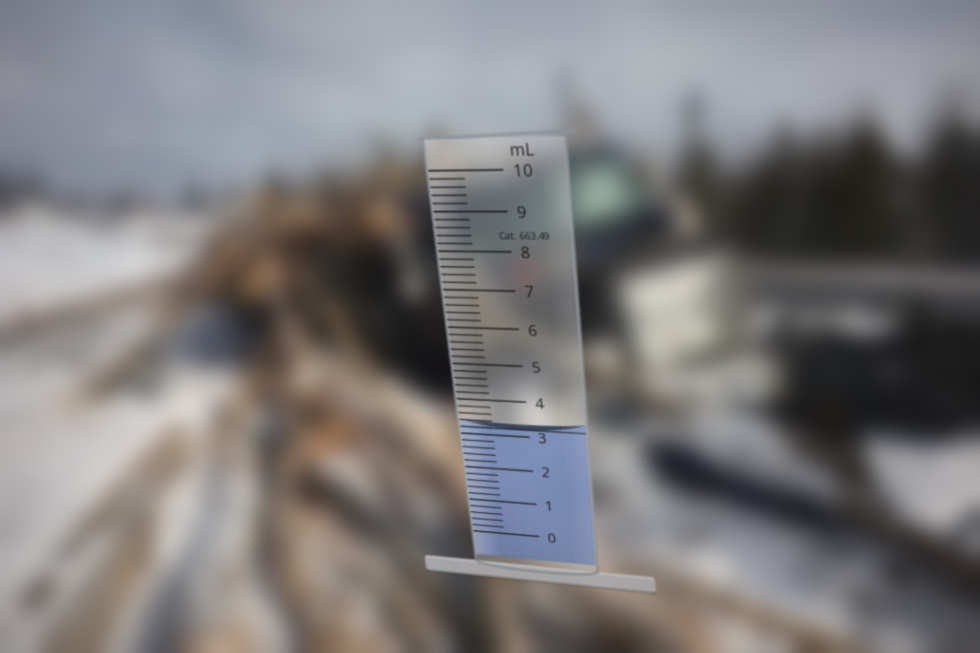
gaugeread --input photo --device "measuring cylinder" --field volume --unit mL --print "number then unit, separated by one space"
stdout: 3.2 mL
